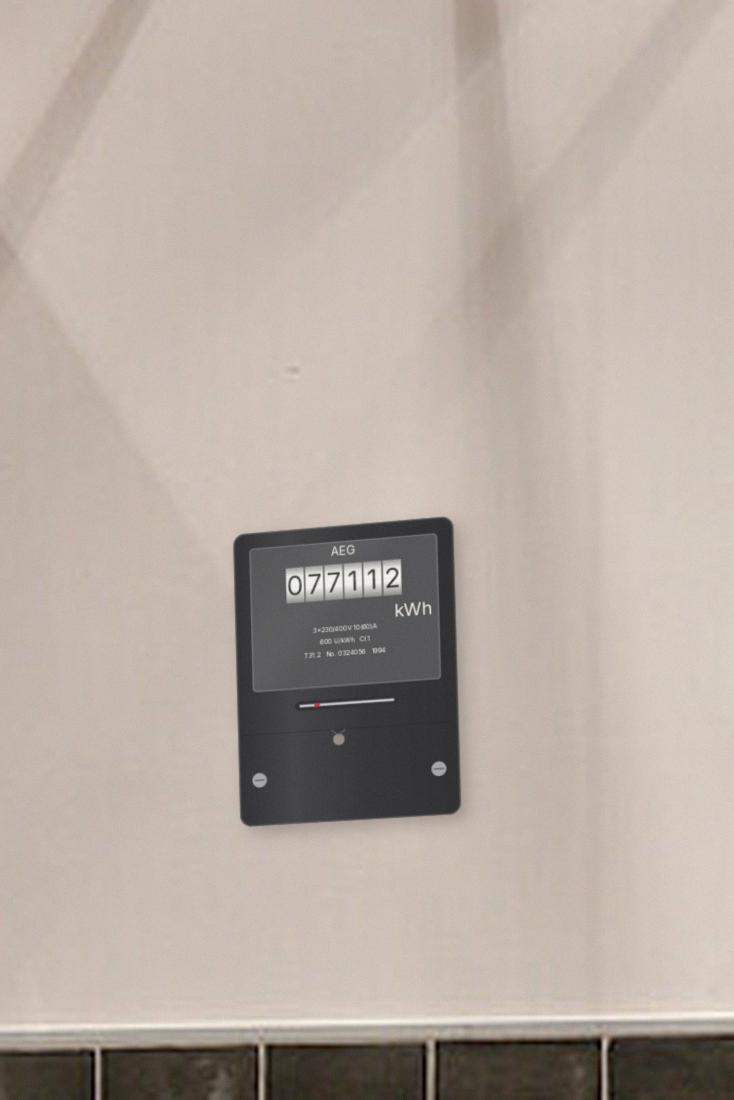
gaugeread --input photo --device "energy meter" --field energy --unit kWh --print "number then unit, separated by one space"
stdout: 77112 kWh
